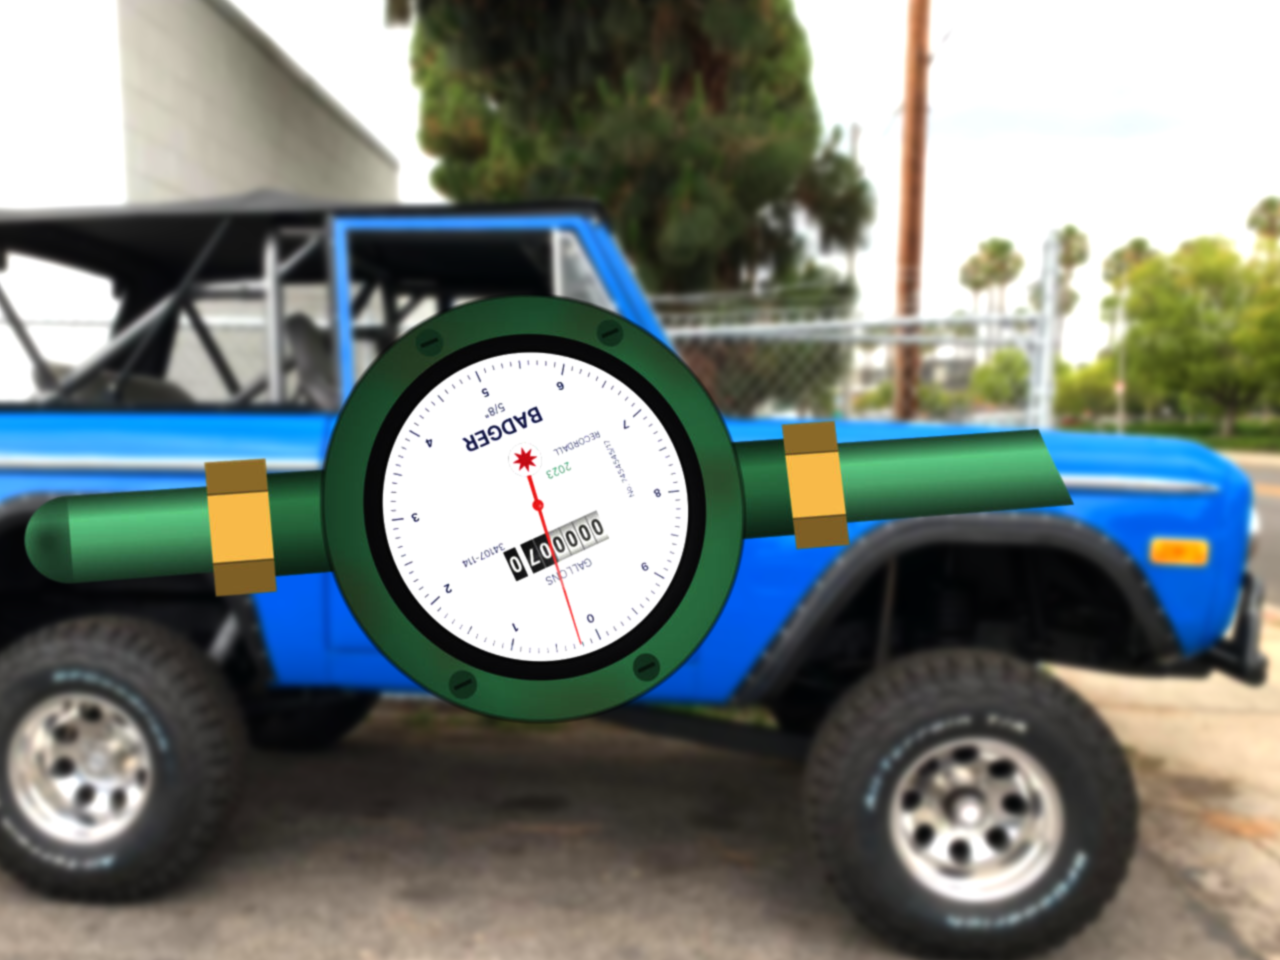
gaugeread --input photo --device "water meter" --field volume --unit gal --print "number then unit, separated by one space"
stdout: 70.2 gal
